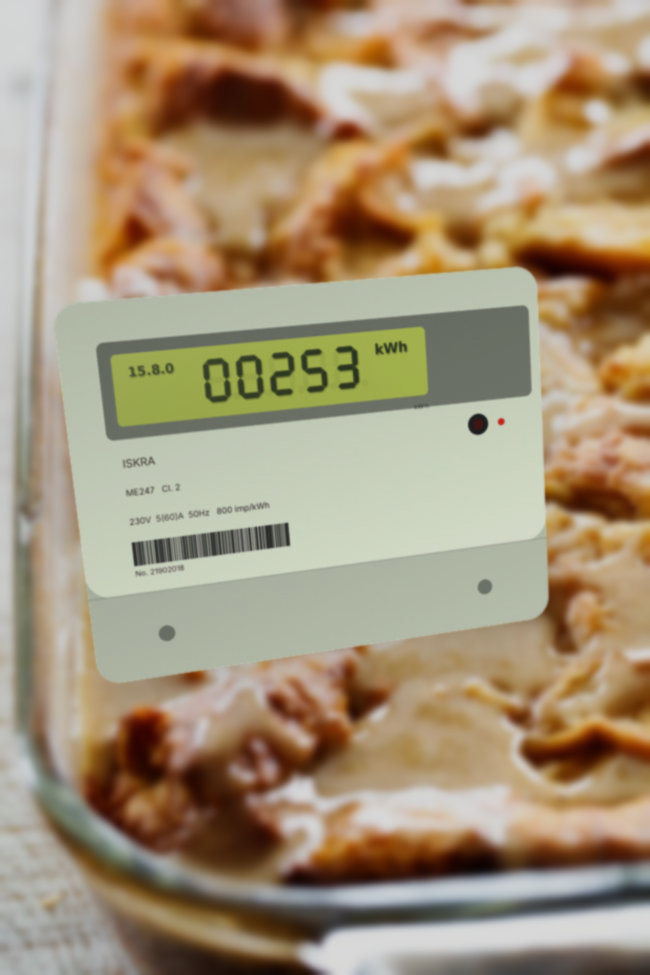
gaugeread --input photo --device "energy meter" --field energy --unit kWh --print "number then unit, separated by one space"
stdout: 253 kWh
